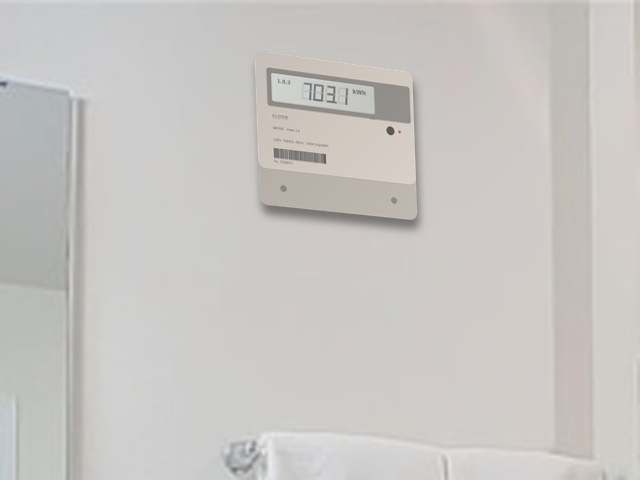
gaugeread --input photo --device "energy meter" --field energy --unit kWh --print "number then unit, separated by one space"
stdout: 703.1 kWh
